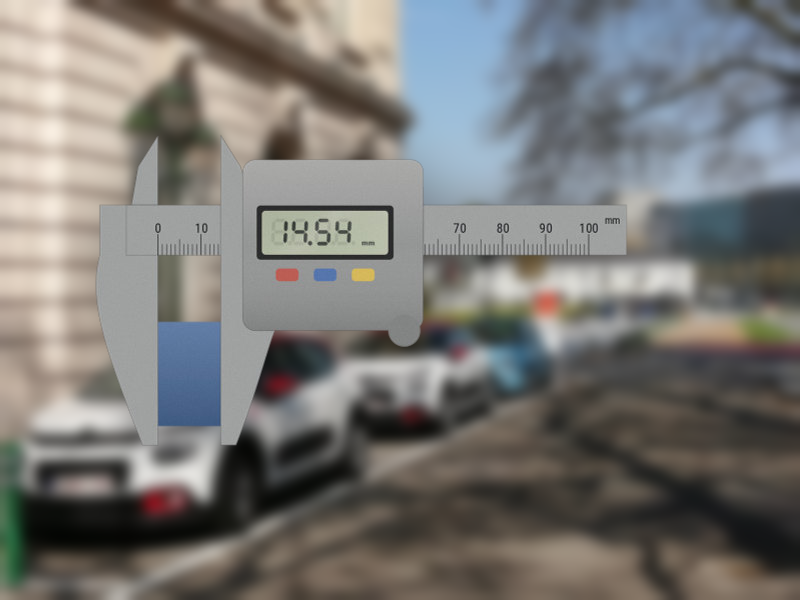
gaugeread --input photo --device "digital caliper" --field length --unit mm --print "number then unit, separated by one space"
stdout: 14.54 mm
